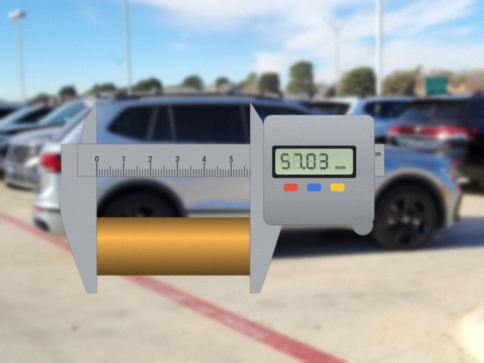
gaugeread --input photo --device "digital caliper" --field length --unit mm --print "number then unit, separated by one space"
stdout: 57.03 mm
